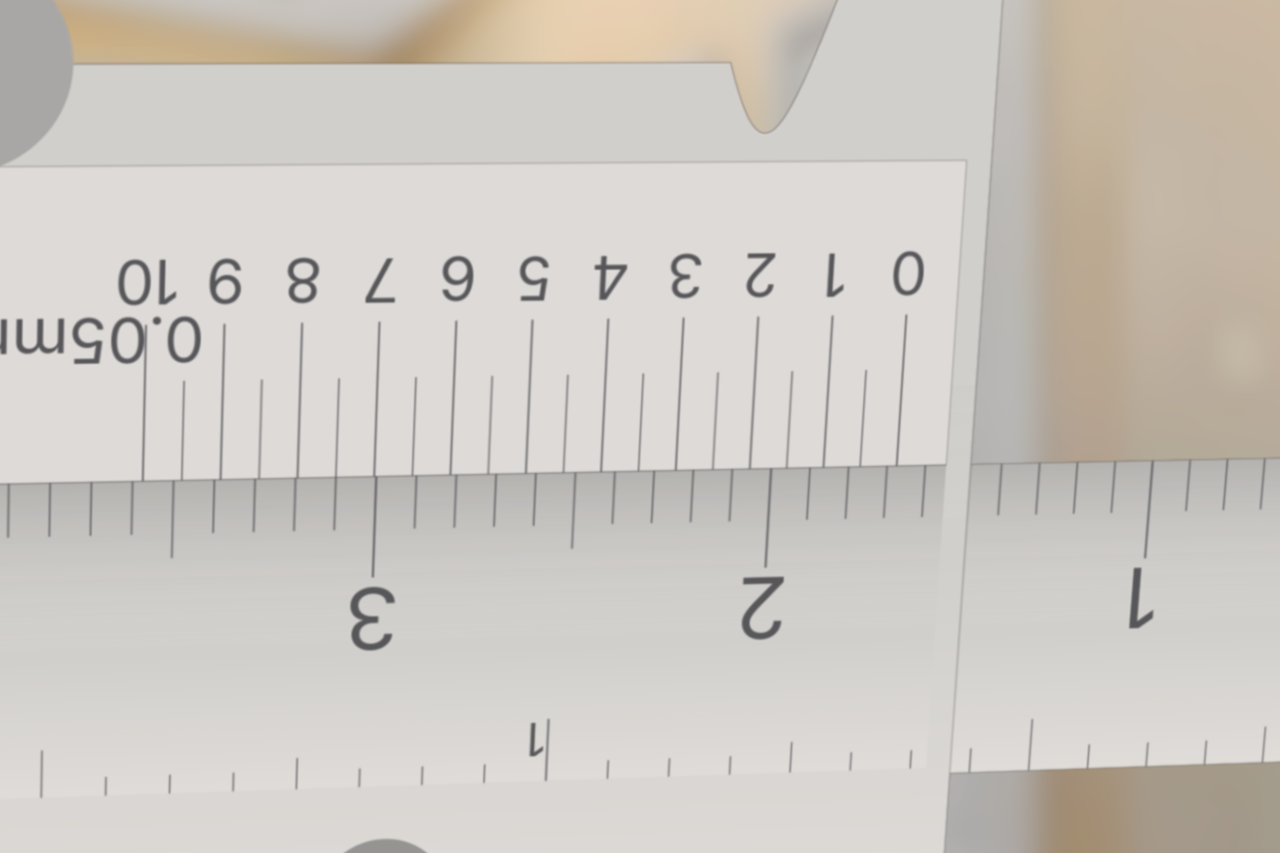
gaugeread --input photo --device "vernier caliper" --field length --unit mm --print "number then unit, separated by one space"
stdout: 16.75 mm
